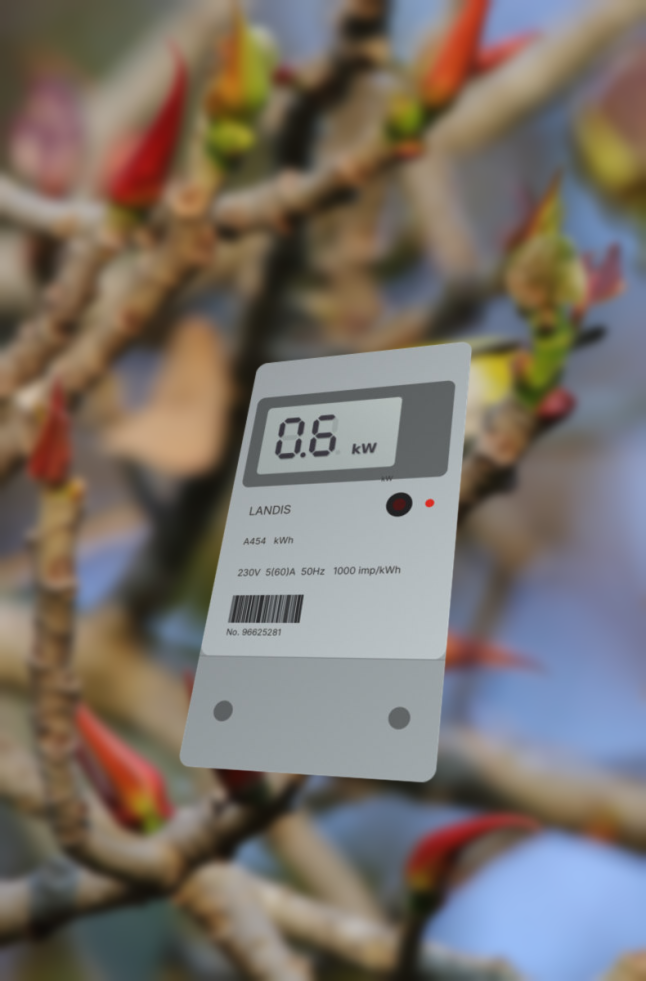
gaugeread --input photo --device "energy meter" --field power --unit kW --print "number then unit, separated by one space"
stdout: 0.6 kW
